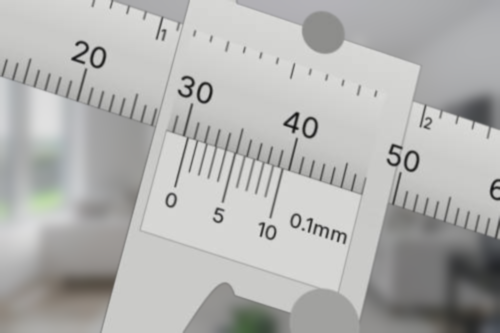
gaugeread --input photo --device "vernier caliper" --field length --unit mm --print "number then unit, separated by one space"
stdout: 30.4 mm
